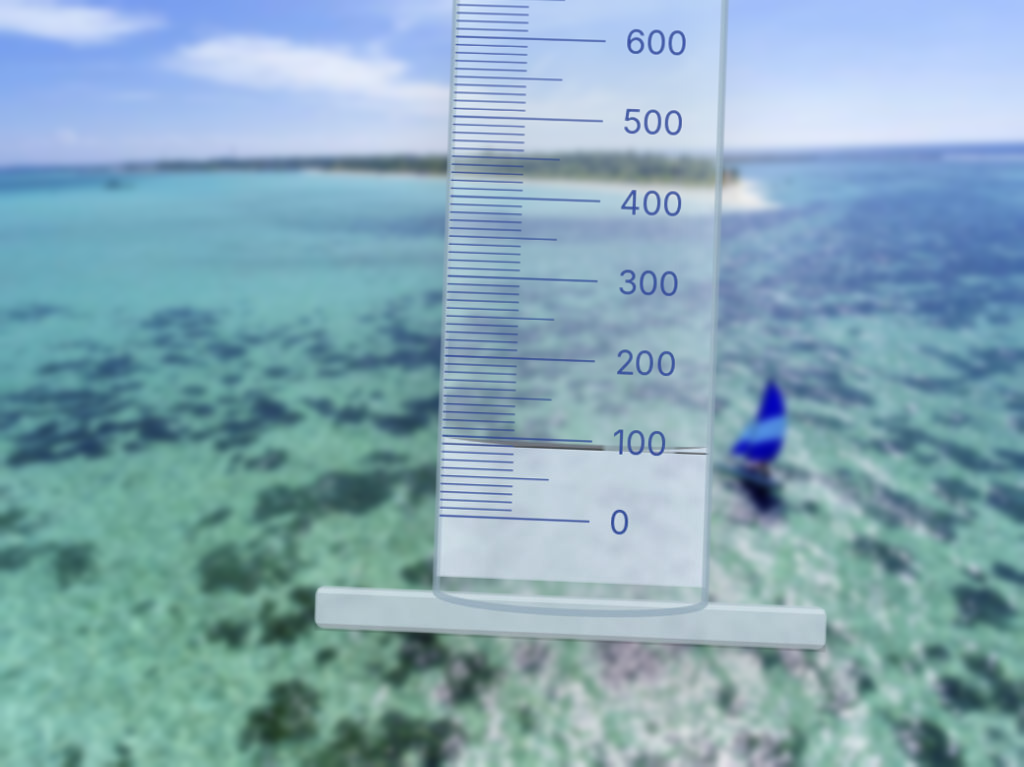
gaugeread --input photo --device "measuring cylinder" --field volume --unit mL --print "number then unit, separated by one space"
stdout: 90 mL
